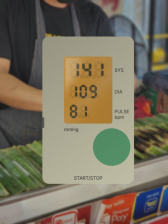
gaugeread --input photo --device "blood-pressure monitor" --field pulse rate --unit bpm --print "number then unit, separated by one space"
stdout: 81 bpm
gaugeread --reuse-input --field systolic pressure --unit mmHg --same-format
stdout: 141 mmHg
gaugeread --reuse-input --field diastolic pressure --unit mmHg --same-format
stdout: 109 mmHg
